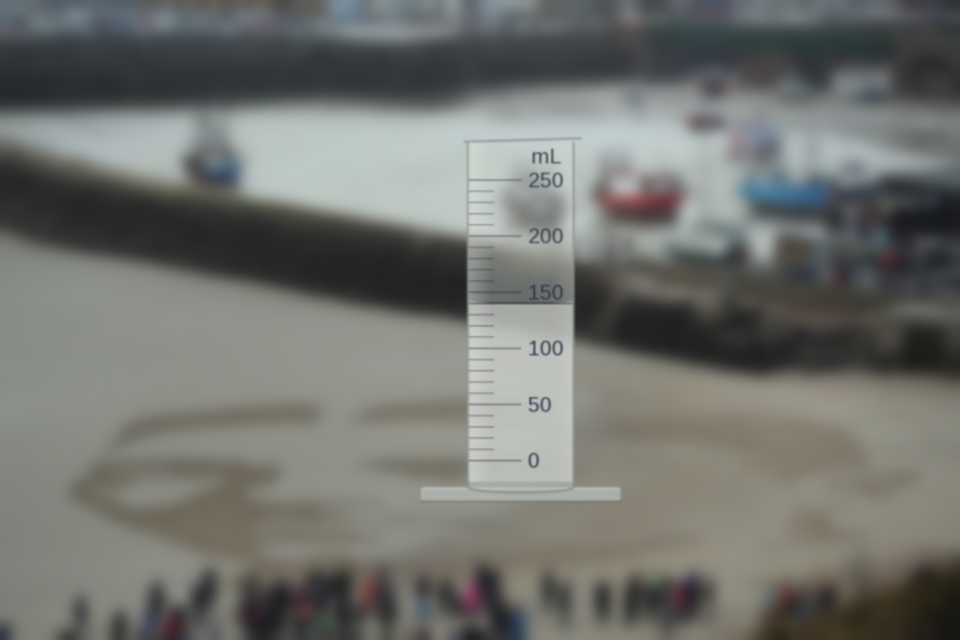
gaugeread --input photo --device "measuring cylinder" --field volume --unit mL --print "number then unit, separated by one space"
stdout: 140 mL
